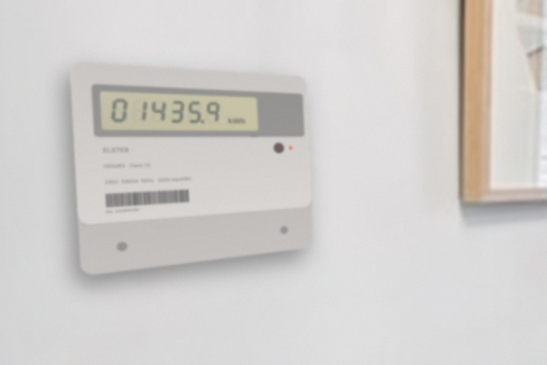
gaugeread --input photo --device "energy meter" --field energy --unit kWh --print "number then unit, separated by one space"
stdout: 1435.9 kWh
